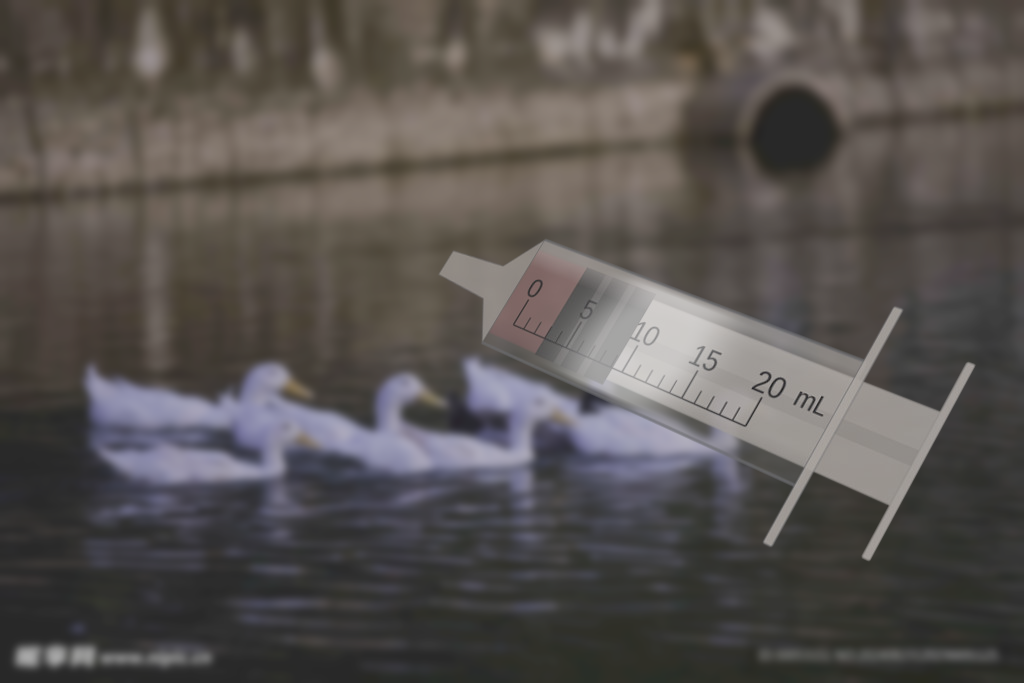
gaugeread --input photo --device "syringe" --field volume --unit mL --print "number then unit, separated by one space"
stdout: 3 mL
